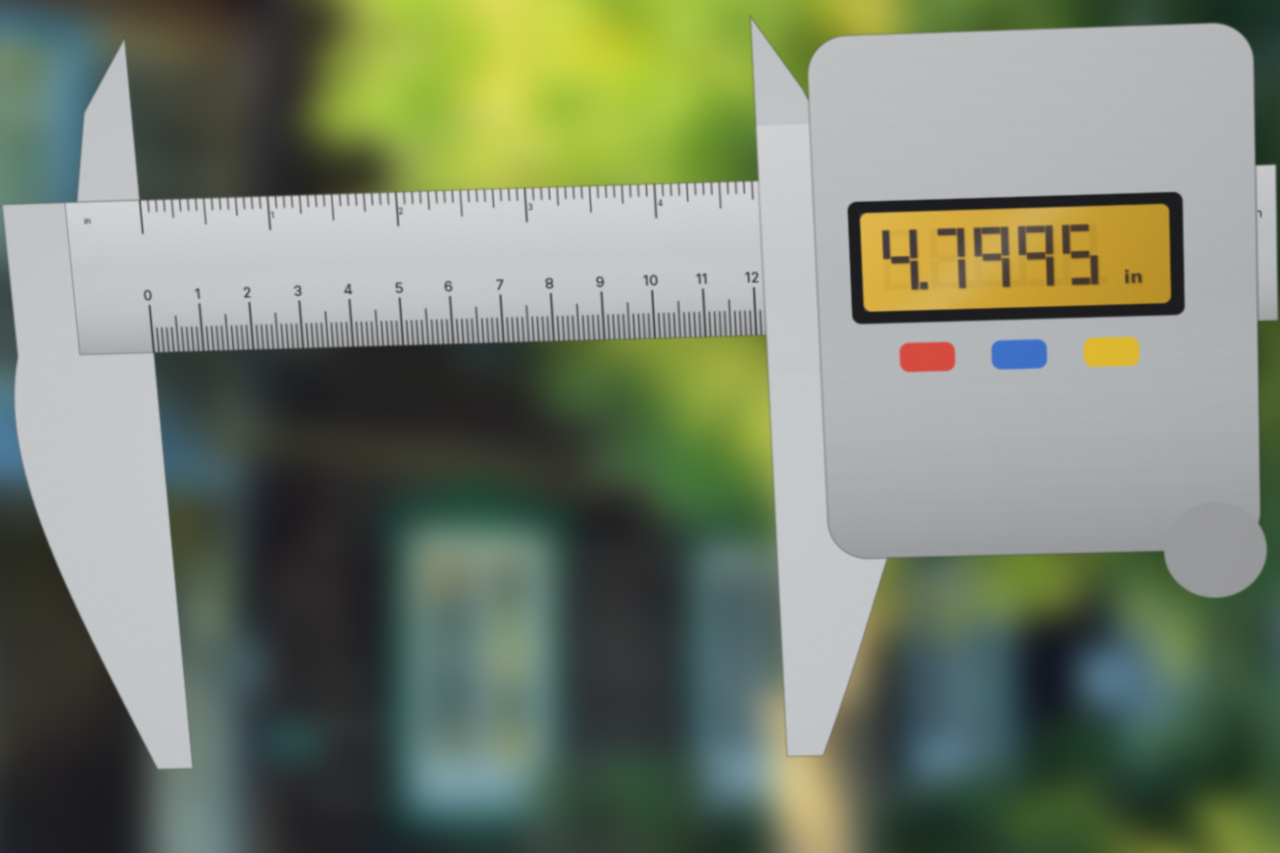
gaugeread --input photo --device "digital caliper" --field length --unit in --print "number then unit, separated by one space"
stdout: 4.7995 in
